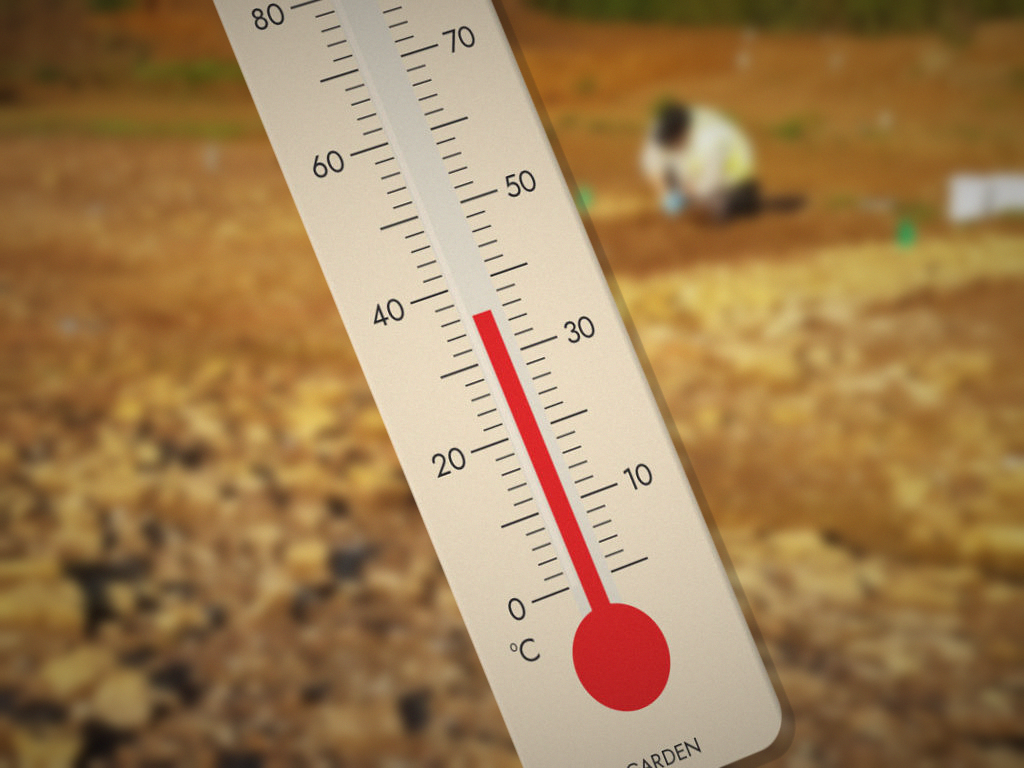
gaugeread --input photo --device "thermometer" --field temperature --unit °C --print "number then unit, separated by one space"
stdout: 36 °C
